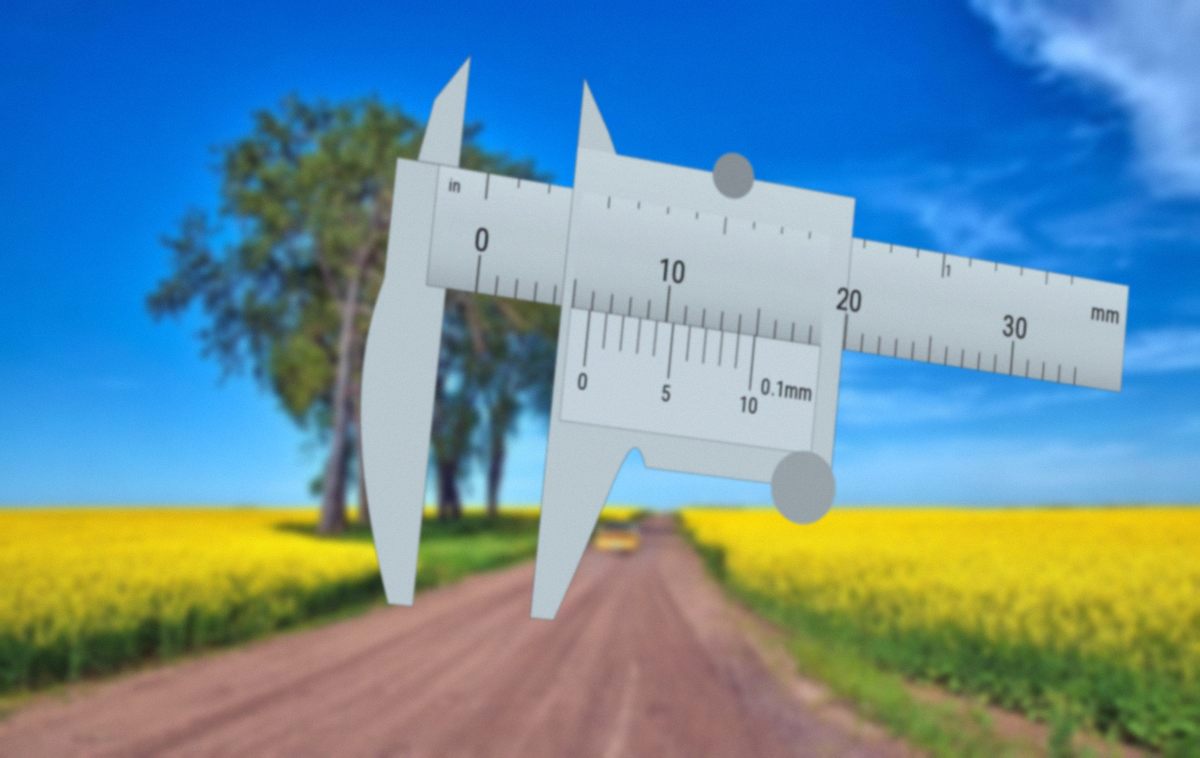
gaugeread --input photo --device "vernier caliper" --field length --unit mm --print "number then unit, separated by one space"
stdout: 5.9 mm
